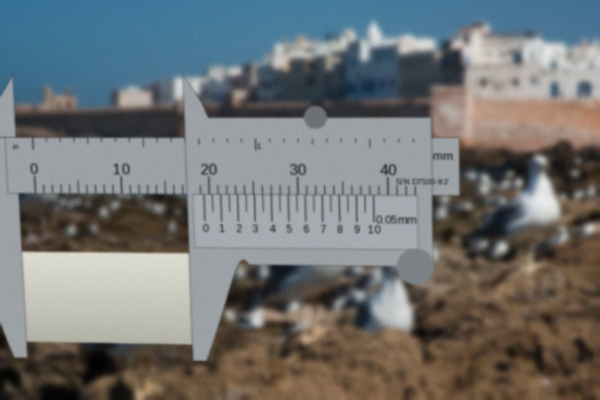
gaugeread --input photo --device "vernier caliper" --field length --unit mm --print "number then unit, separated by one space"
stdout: 19.4 mm
